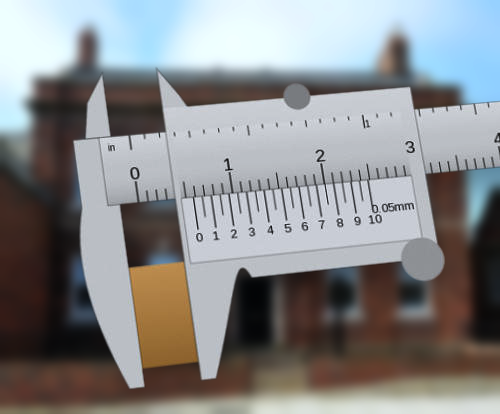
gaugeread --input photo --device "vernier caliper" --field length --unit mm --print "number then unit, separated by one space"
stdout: 5.8 mm
